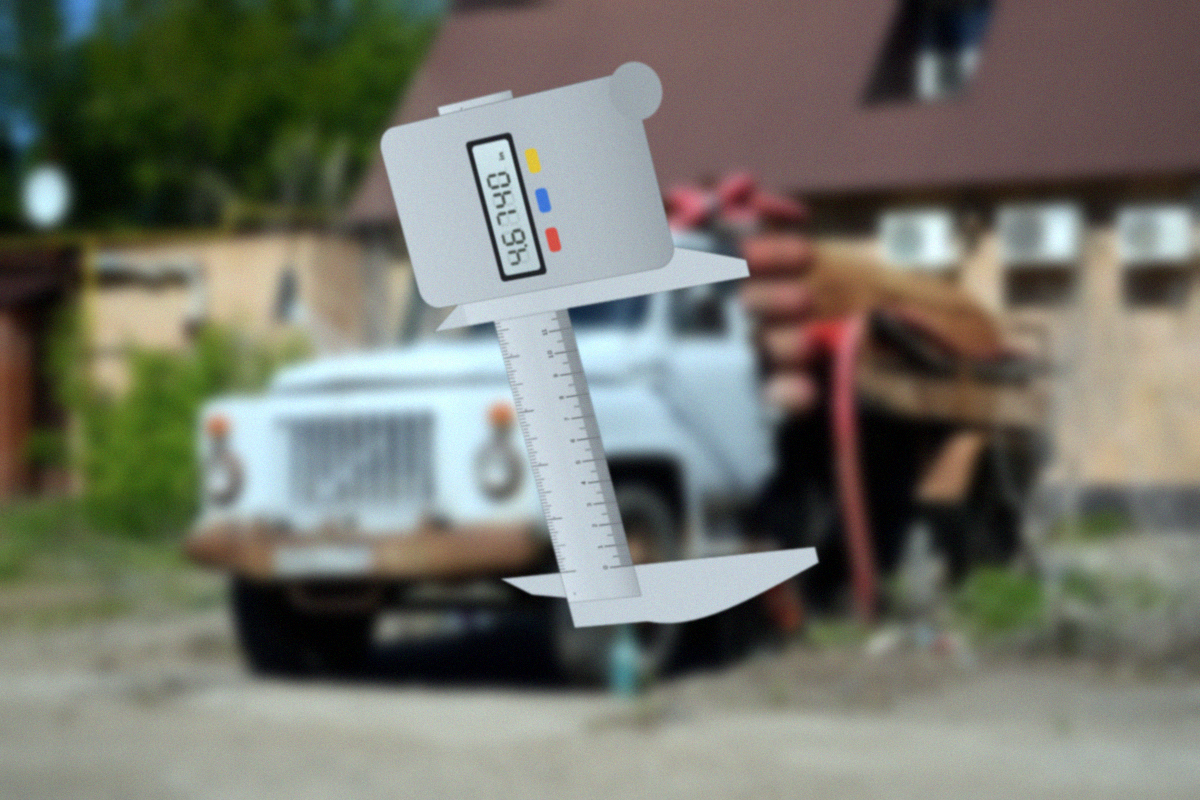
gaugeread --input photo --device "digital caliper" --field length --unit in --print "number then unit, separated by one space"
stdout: 4.6740 in
